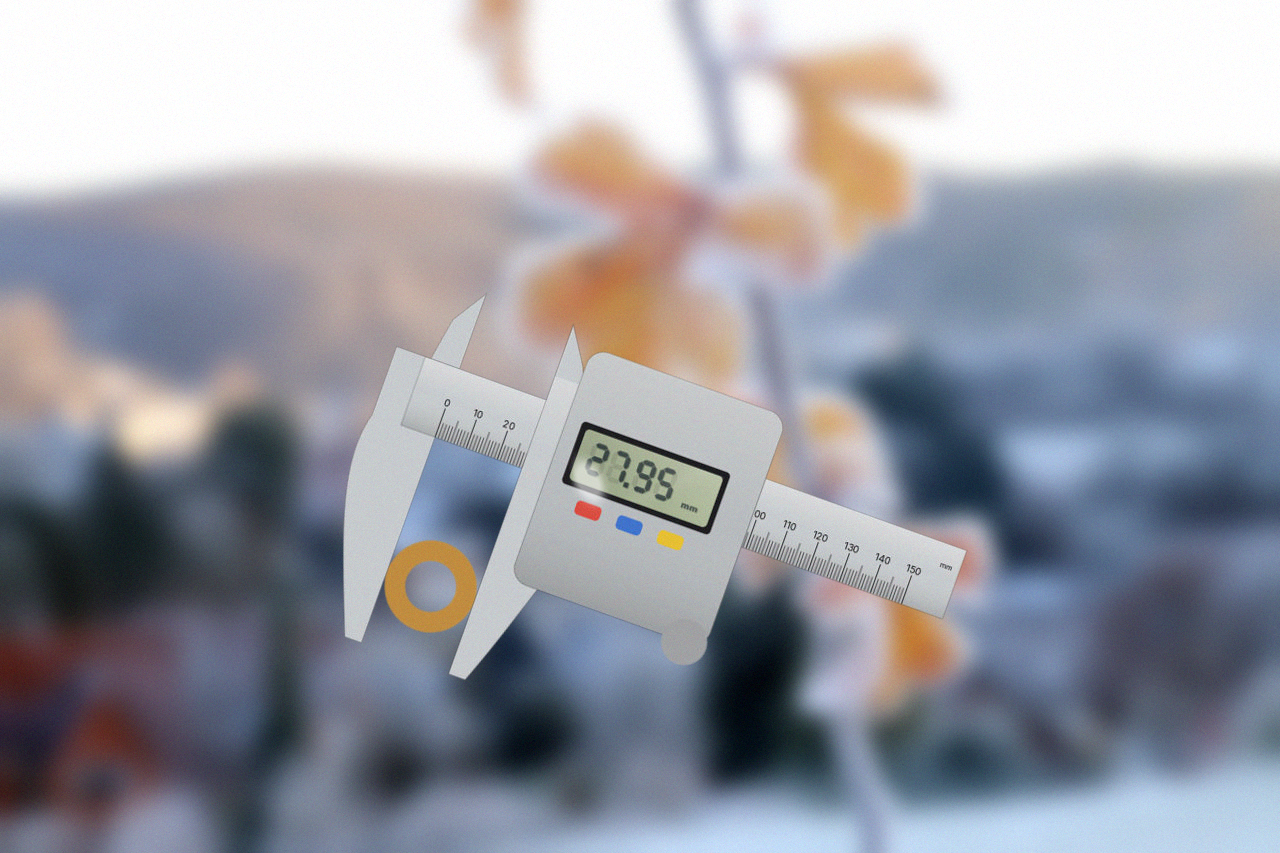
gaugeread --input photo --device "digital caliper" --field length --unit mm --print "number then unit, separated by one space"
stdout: 27.95 mm
